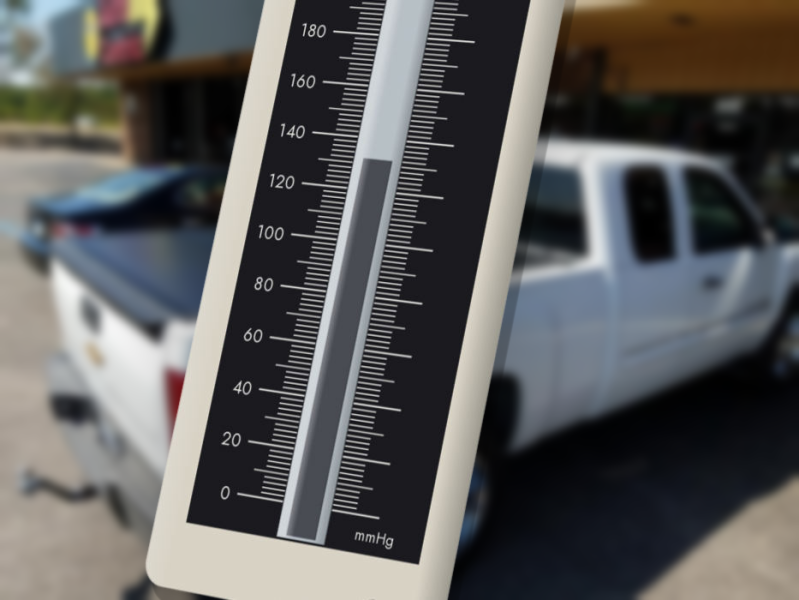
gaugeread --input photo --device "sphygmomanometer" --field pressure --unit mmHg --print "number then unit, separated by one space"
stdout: 132 mmHg
